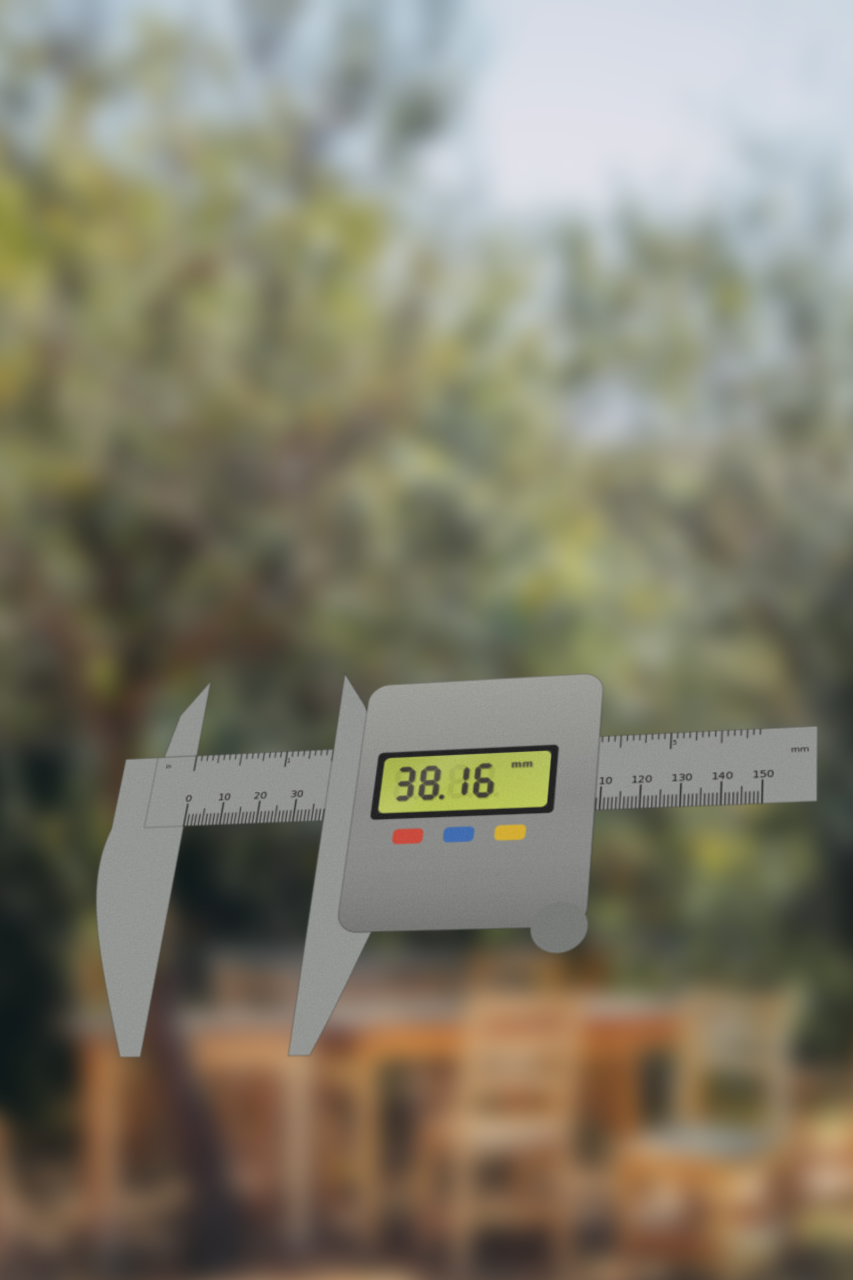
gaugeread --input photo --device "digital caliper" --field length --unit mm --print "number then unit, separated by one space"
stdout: 38.16 mm
